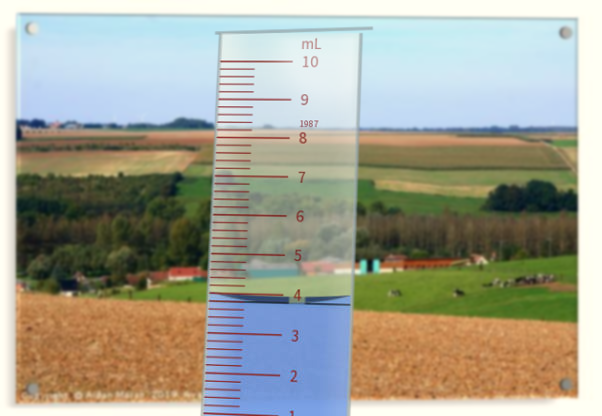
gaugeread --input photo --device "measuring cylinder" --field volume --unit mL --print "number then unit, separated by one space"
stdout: 3.8 mL
